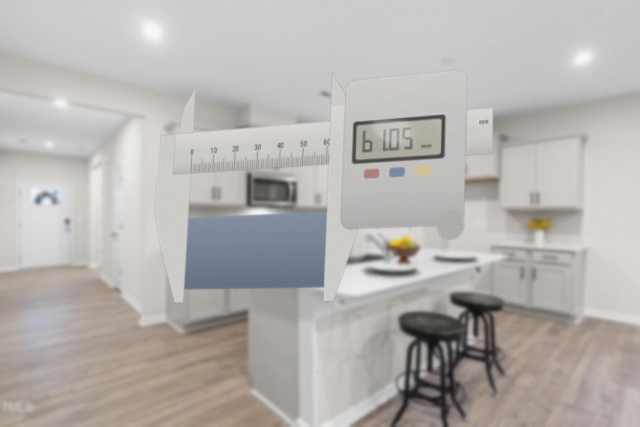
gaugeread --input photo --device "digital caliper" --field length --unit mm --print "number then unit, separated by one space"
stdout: 61.05 mm
